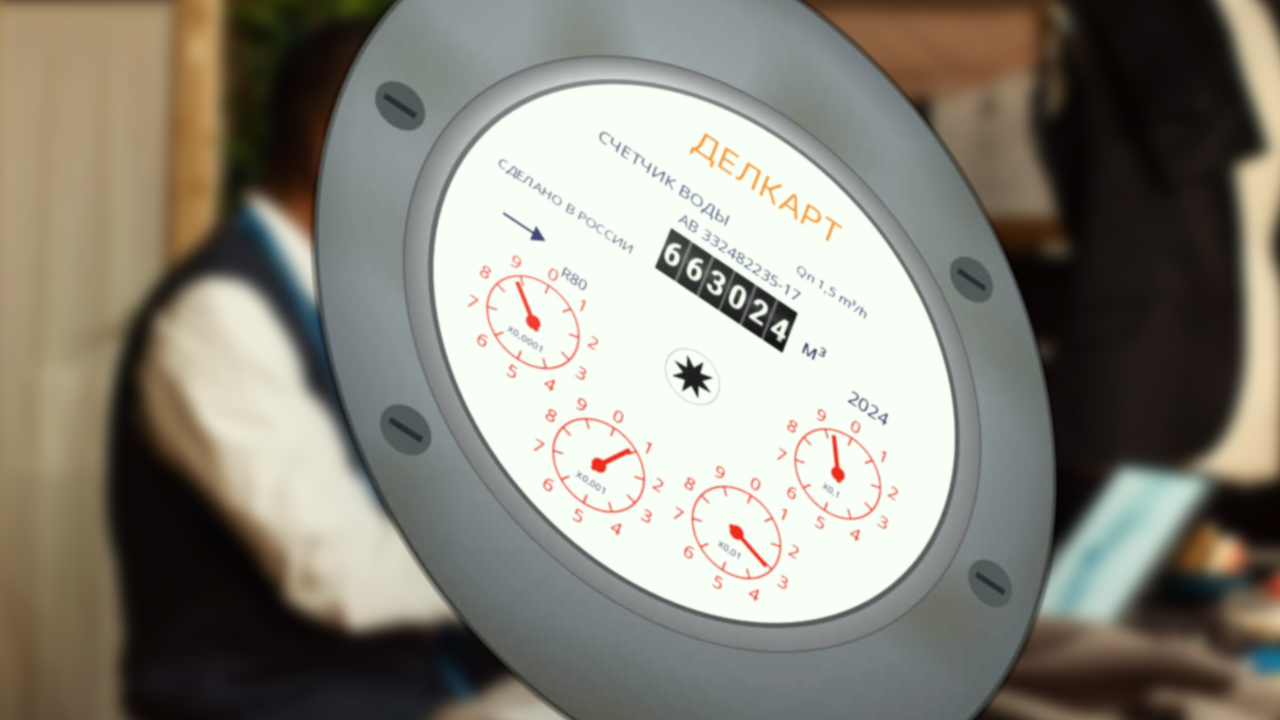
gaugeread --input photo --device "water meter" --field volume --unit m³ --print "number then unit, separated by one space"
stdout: 663023.9308 m³
